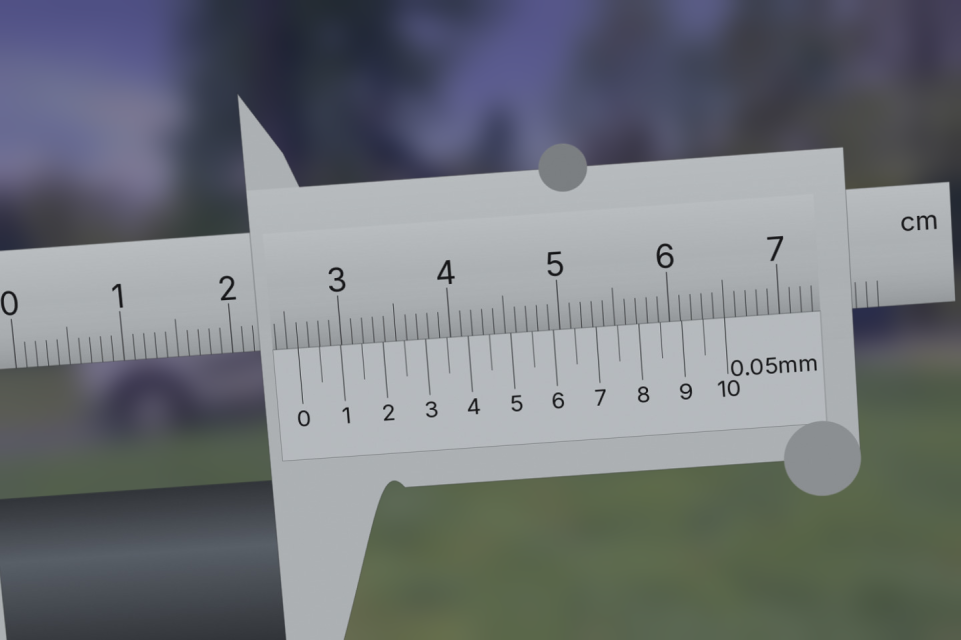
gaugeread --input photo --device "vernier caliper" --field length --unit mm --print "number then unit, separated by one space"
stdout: 26.0 mm
